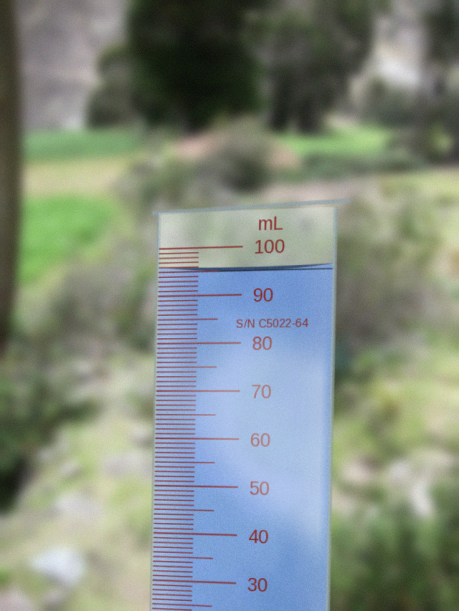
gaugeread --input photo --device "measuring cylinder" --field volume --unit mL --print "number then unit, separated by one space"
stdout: 95 mL
